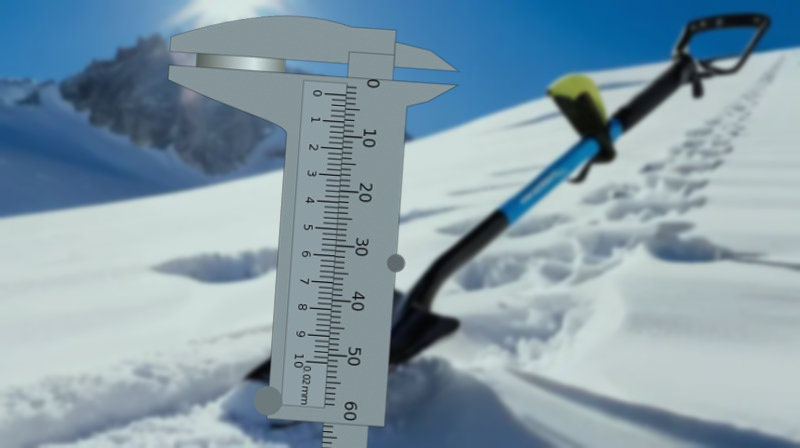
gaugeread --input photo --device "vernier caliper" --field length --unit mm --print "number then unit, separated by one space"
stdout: 2.5 mm
